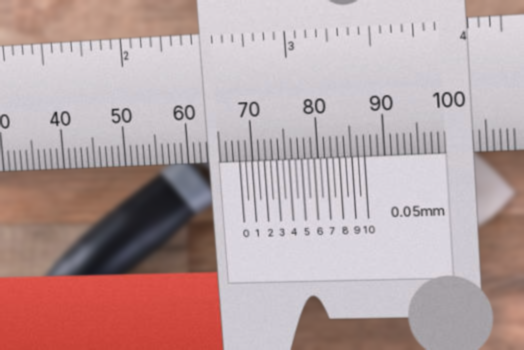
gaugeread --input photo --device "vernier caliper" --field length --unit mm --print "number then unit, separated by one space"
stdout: 68.0 mm
